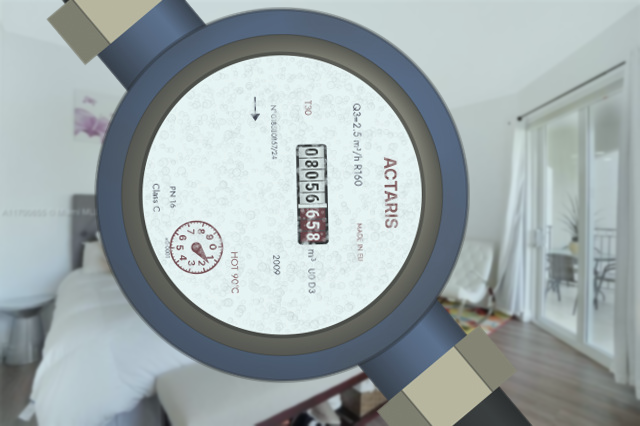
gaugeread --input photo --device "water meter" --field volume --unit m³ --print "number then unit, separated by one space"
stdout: 8056.6581 m³
